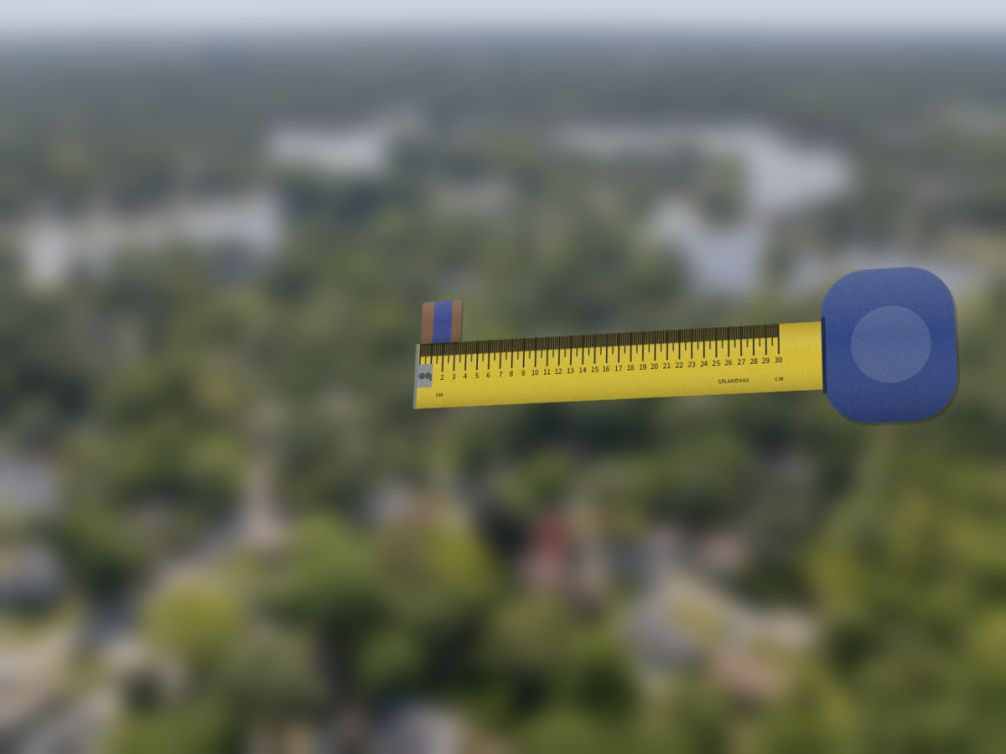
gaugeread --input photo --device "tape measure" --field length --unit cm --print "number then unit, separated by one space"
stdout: 3.5 cm
